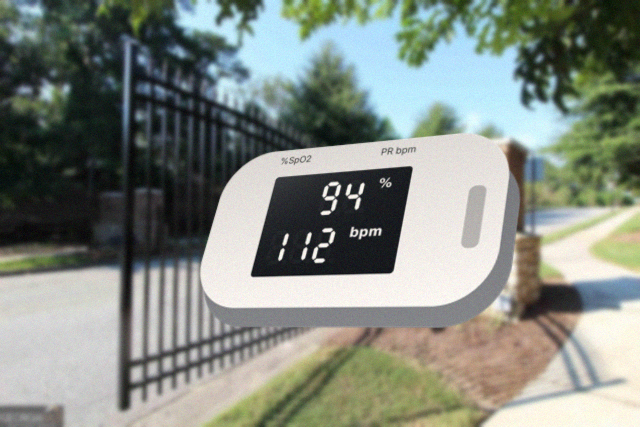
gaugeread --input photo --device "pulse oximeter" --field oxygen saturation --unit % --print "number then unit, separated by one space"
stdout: 94 %
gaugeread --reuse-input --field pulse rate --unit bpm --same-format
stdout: 112 bpm
